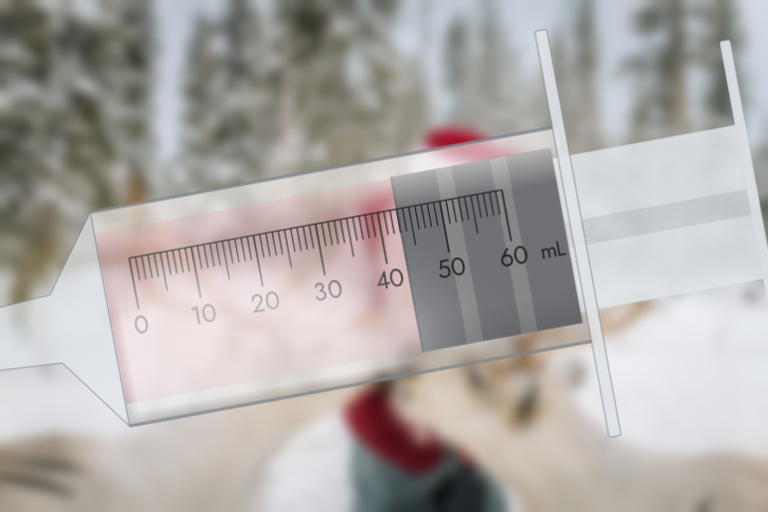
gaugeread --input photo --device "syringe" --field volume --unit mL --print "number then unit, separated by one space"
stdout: 43 mL
